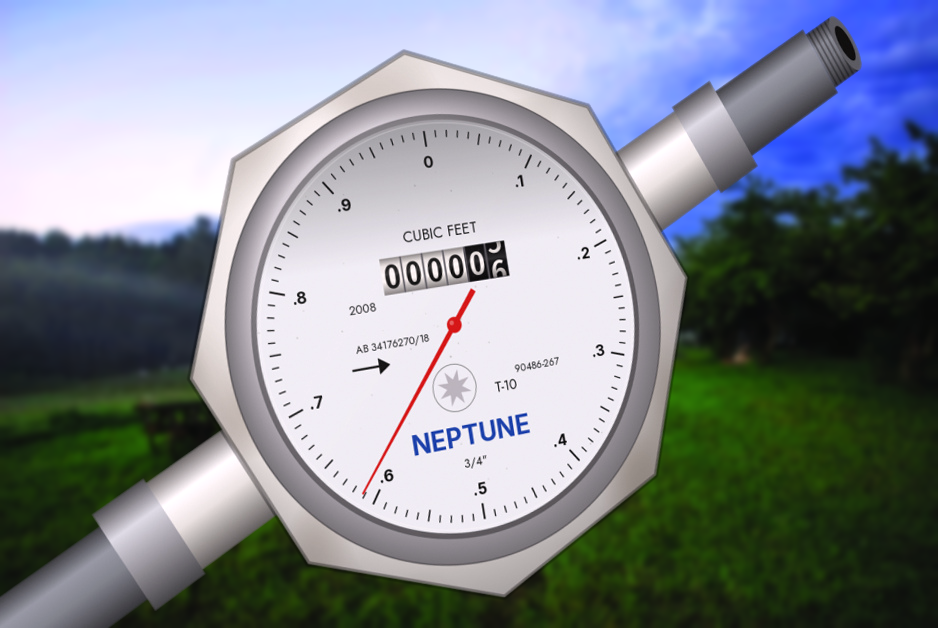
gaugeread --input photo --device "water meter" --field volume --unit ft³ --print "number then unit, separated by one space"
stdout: 5.61 ft³
